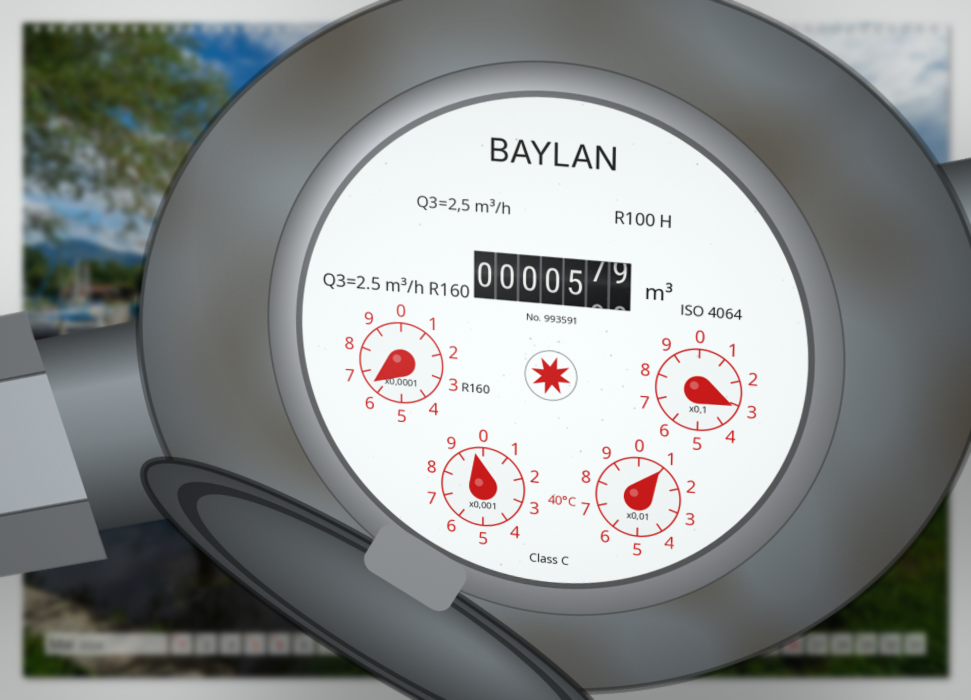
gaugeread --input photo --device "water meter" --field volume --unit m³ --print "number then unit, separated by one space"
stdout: 579.3096 m³
